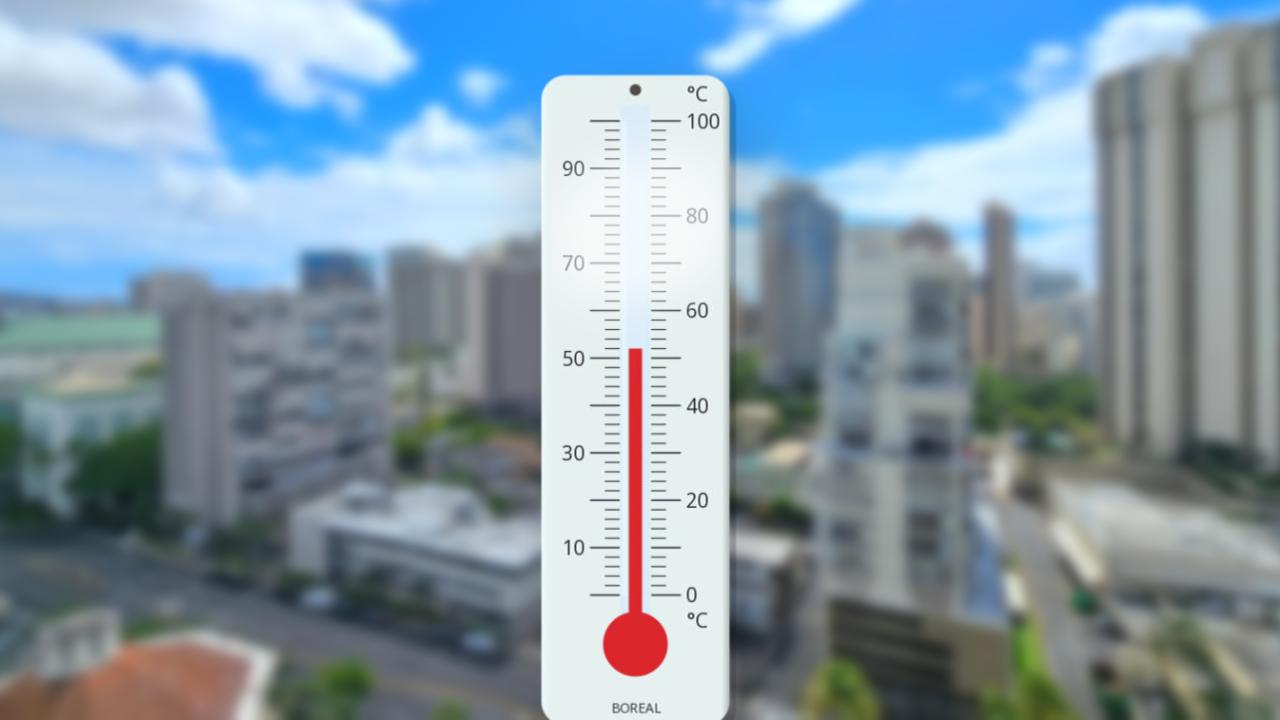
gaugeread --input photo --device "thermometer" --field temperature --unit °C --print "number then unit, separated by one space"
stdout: 52 °C
